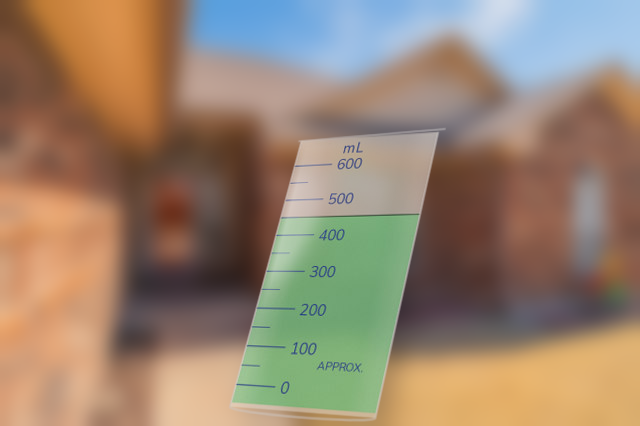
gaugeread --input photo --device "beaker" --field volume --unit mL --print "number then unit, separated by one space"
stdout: 450 mL
